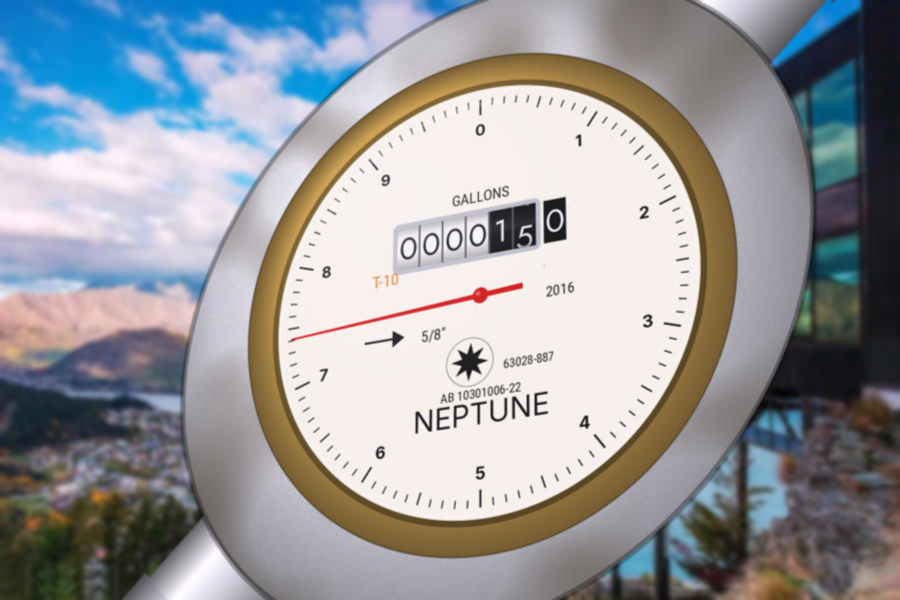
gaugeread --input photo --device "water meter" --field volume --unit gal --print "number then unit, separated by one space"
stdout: 147.4 gal
